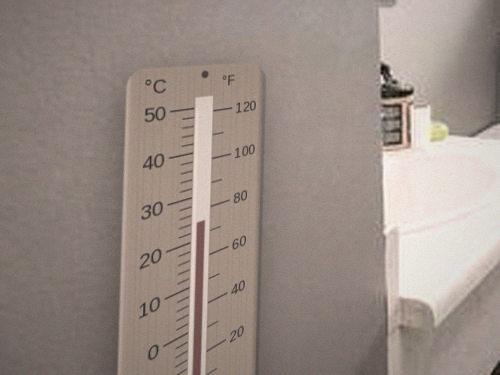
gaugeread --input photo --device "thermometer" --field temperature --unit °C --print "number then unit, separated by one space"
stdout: 24 °C
